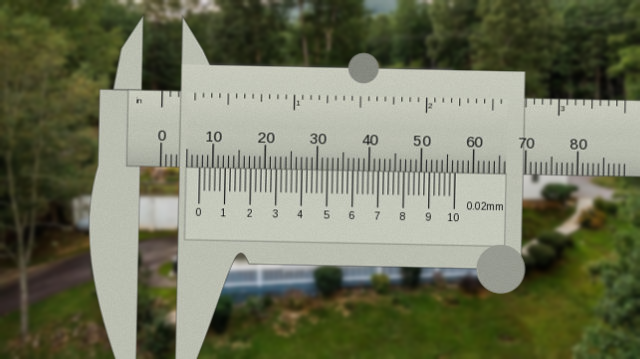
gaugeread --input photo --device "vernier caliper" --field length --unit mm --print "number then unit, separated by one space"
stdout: 7.5 mm
